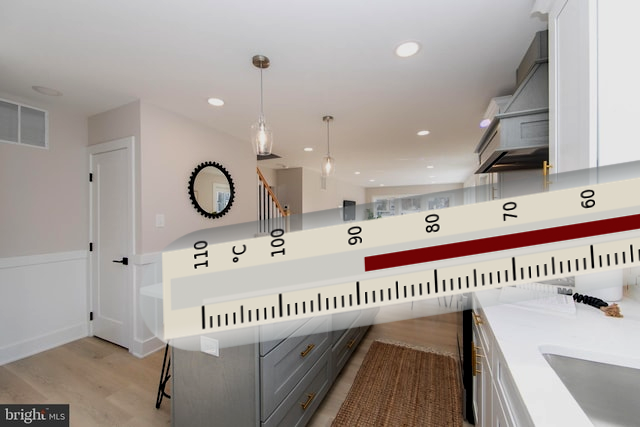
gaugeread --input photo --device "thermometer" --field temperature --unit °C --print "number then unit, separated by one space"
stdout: 89 °C
